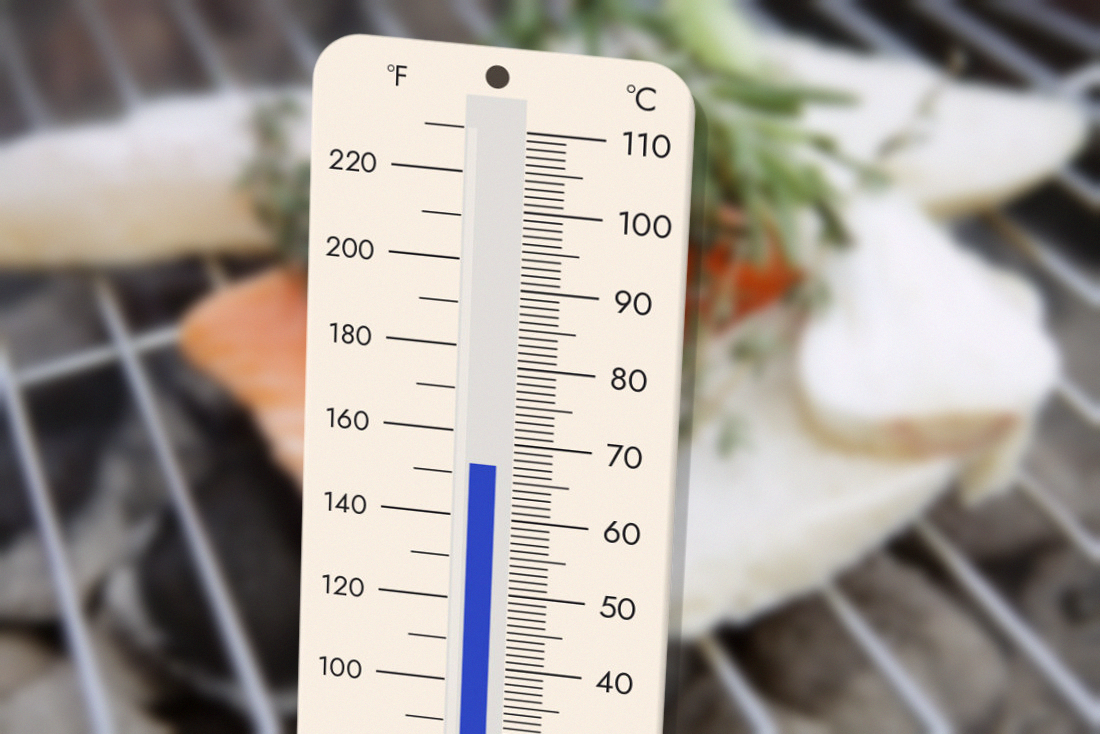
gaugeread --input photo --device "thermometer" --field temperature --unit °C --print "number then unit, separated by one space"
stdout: 67 °C
